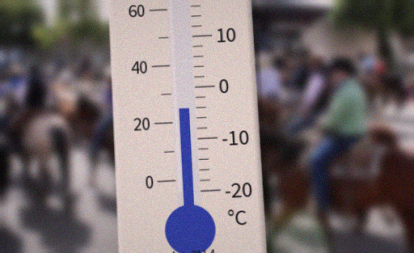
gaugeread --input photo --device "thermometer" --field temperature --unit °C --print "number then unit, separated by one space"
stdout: -4 °C
